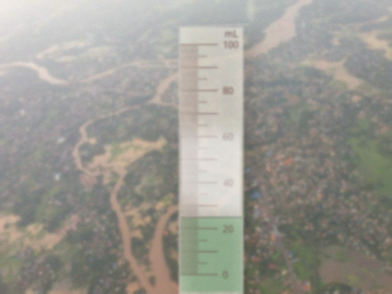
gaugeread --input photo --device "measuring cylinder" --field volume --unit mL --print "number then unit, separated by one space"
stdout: 25 mL
